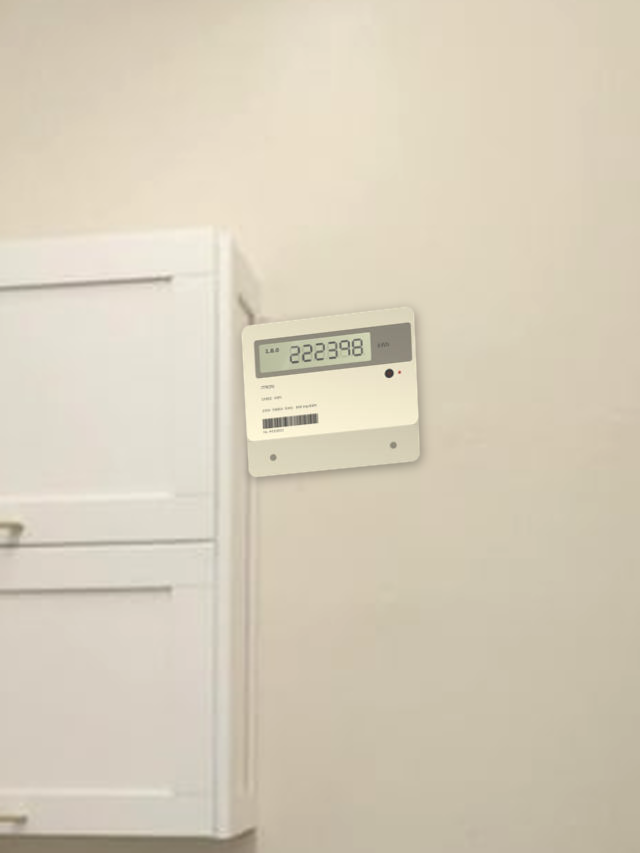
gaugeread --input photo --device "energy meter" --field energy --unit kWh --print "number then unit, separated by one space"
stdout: 222398 kWh
